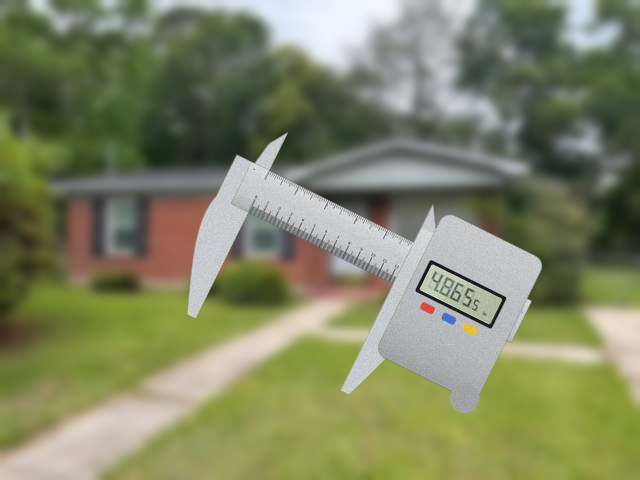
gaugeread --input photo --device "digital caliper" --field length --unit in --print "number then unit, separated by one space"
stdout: 4.8655 in
